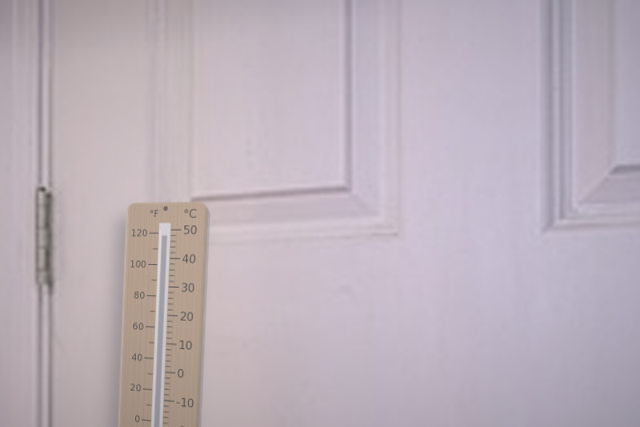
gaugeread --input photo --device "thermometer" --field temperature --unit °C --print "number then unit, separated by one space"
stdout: 48 °C
